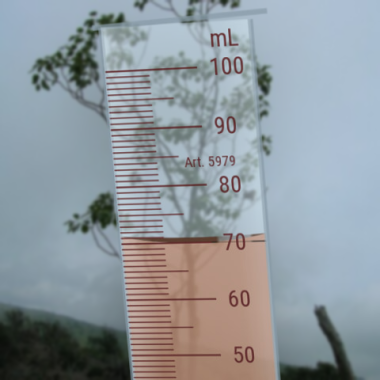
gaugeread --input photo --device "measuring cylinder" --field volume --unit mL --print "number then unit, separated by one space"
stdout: 70 mL
